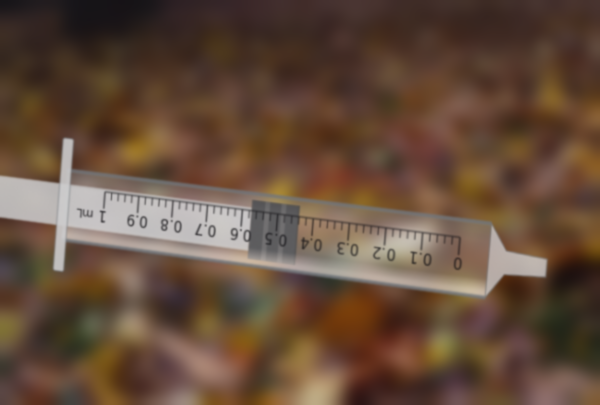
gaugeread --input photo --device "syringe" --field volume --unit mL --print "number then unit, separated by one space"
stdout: 0.44 mL
